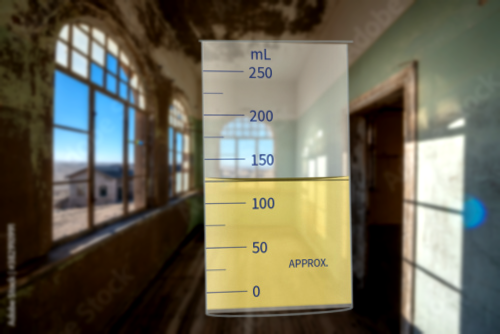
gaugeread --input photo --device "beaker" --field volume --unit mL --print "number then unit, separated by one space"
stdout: 125 mL
